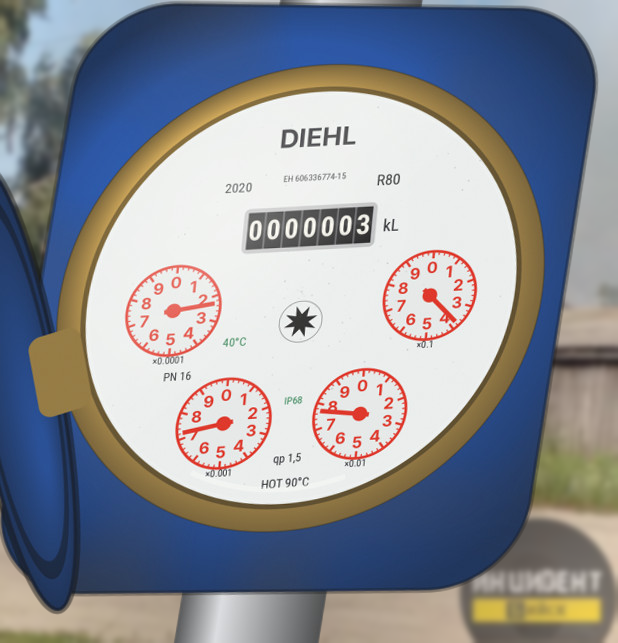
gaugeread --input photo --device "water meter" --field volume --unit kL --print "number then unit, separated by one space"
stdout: 3.3772 kL
